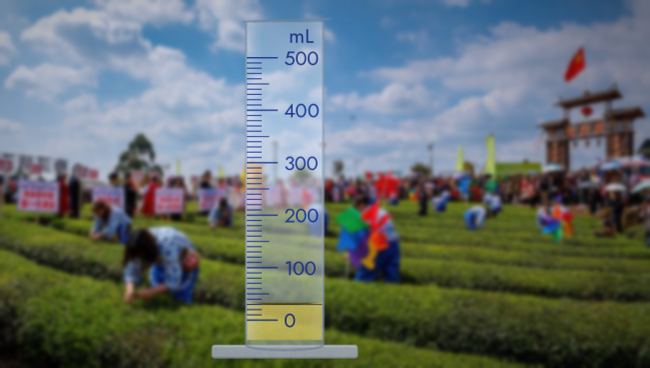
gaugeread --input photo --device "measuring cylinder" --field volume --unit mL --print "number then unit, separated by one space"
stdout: 30 mL
